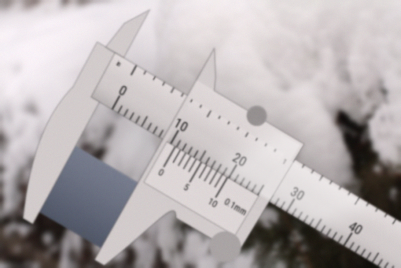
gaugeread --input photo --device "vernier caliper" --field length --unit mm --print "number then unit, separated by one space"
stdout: 10.8 mm
